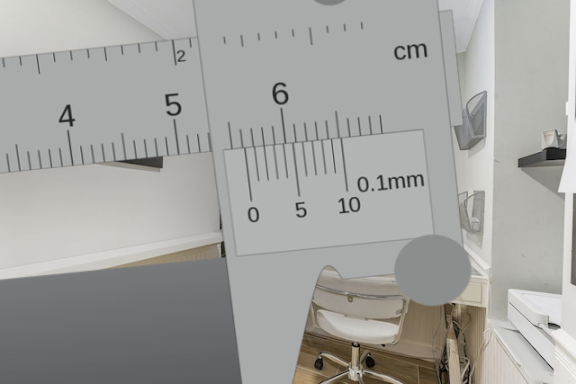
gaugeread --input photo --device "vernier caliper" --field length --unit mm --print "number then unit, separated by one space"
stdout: 56.2 mm
